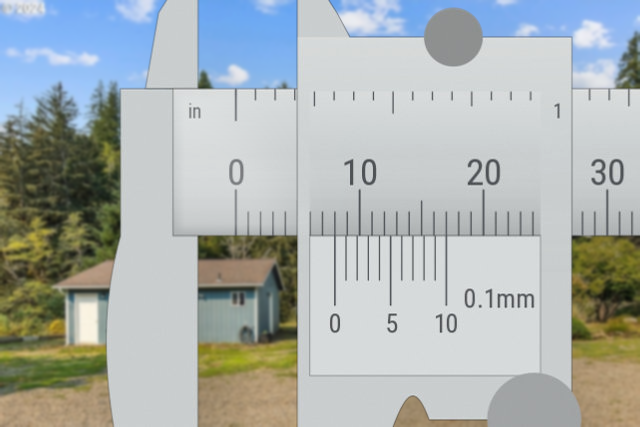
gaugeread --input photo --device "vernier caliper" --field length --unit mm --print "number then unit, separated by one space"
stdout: 8.0 mm
